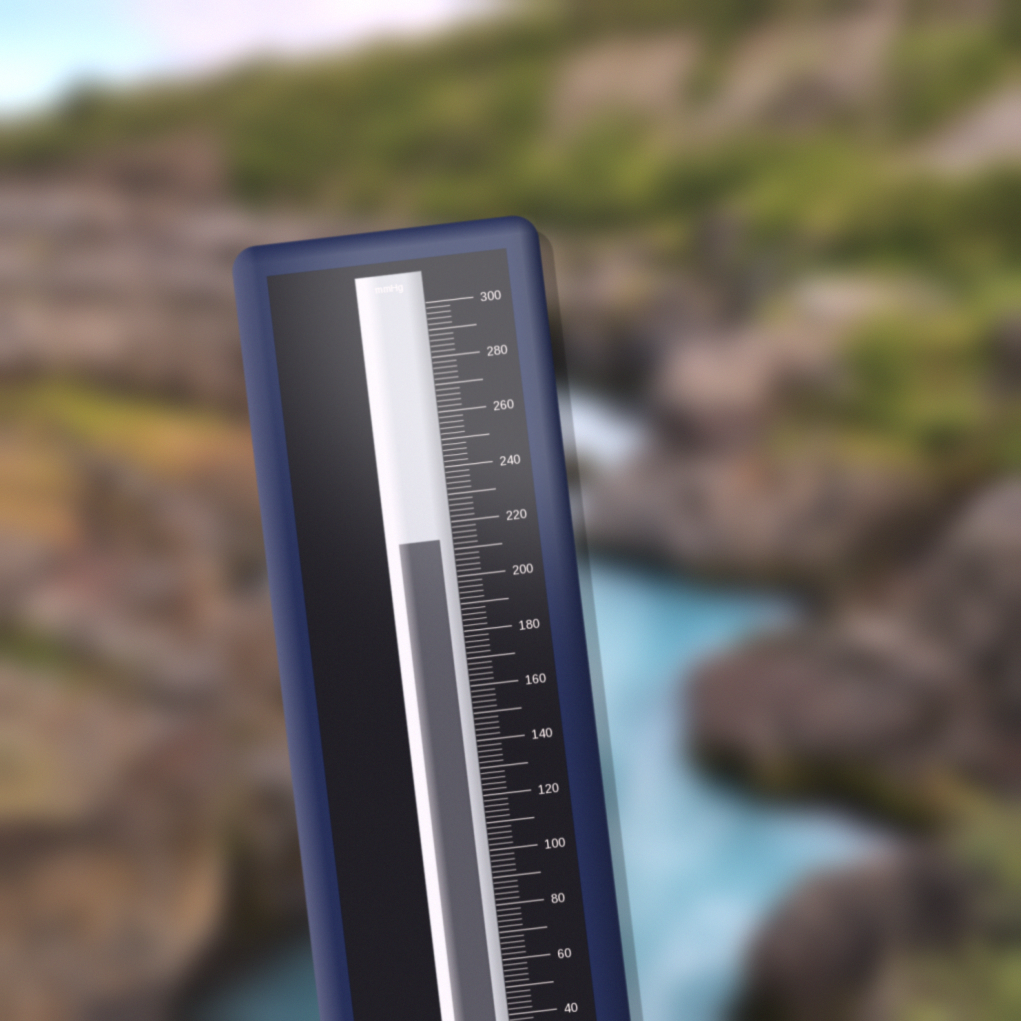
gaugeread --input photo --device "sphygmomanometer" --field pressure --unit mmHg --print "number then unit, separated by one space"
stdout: 214 mmHg
